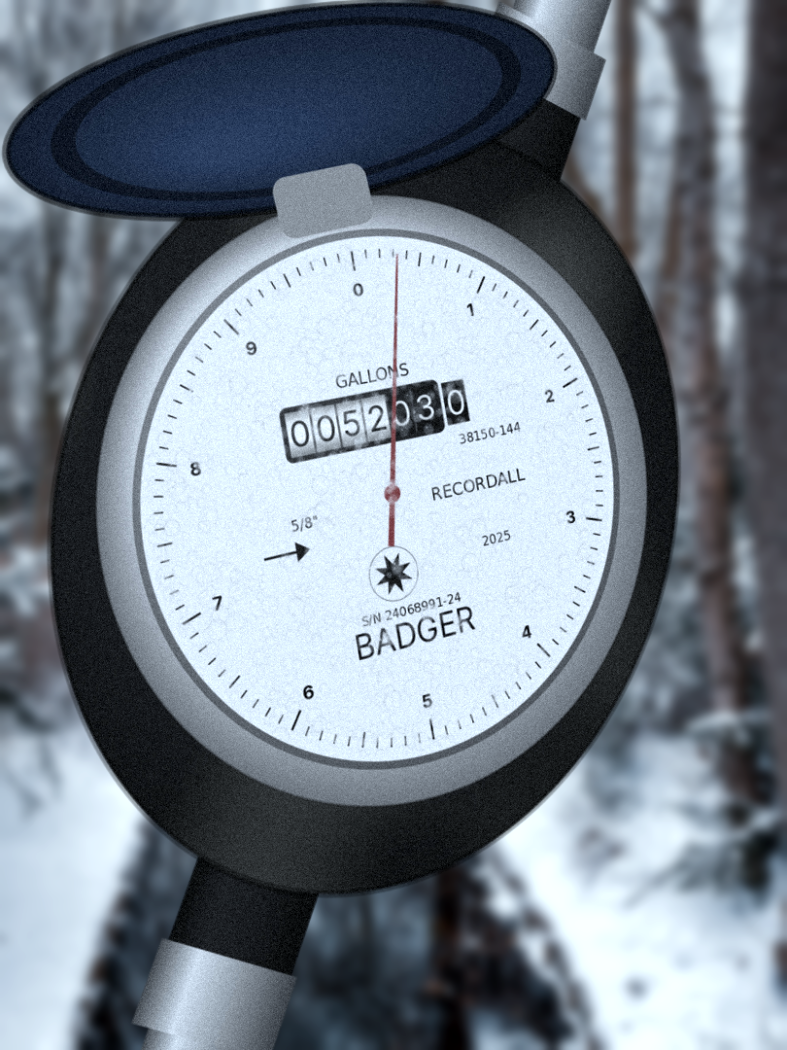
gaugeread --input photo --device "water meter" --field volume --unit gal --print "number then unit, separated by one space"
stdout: 52030.3 gal
